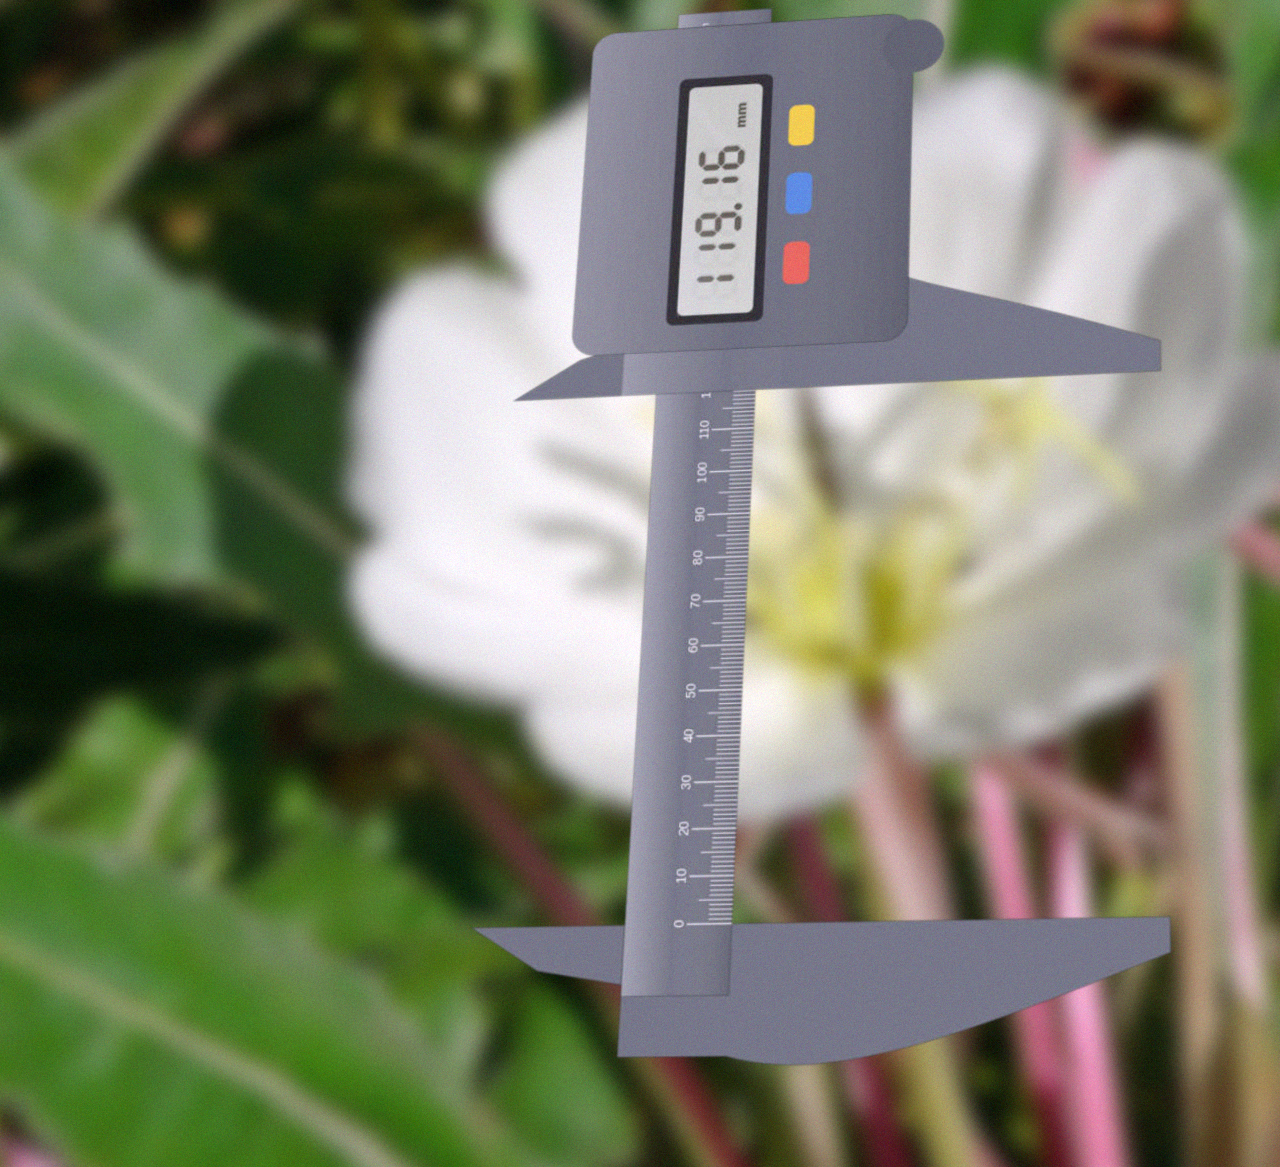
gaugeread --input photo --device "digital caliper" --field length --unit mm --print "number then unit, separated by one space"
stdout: 119.16 mm
